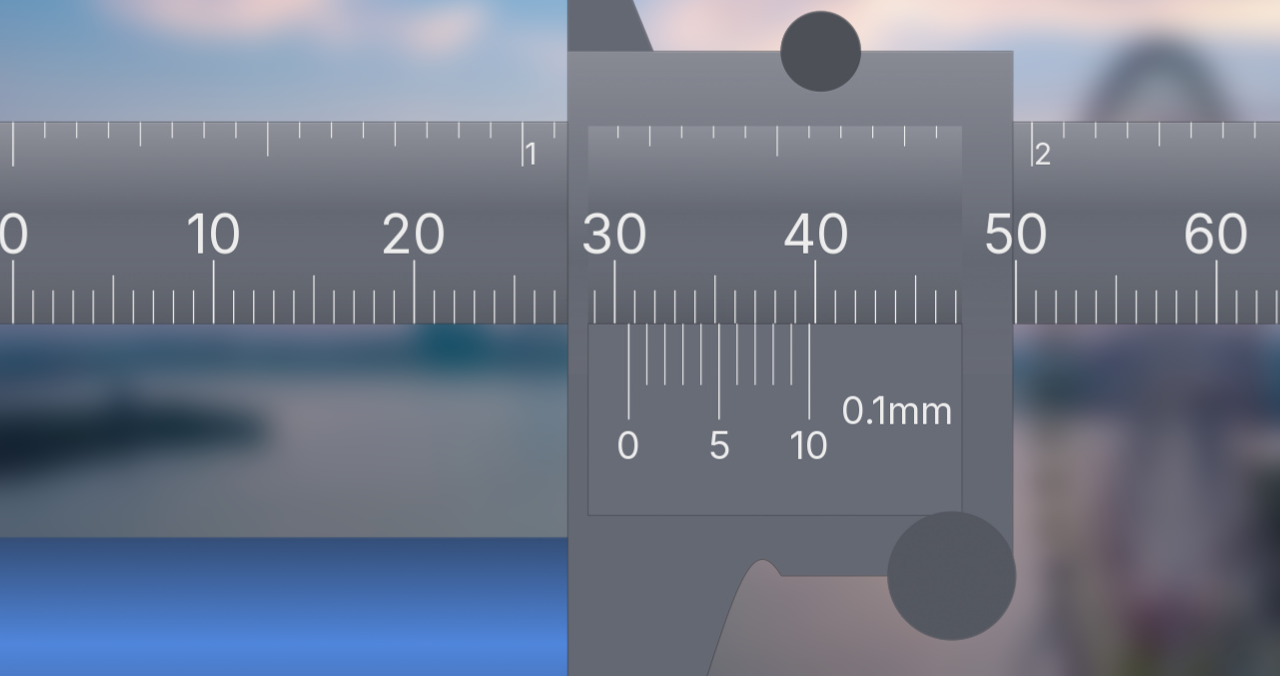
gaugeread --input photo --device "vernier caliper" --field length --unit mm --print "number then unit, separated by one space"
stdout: 30.7 mm
